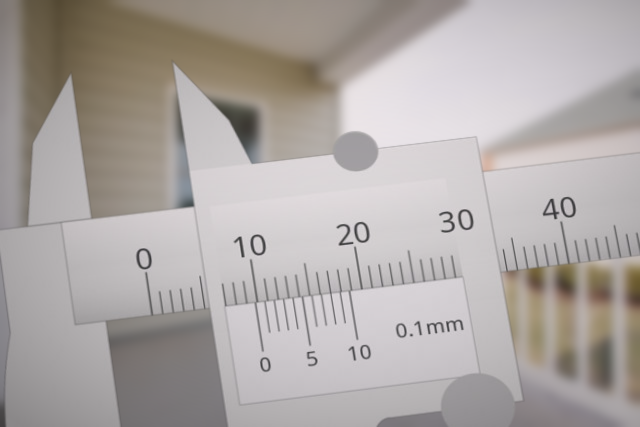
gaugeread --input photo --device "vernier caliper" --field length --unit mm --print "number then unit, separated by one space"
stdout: 9.8 mm
